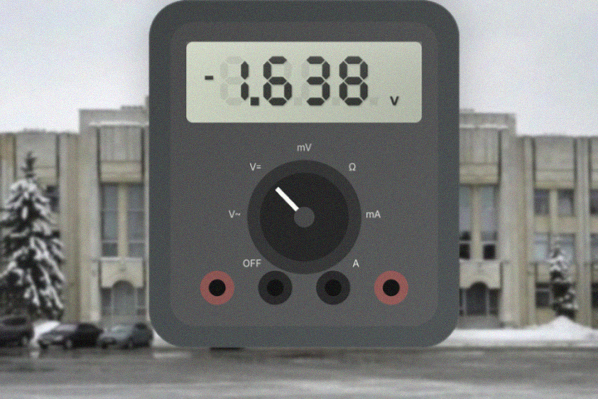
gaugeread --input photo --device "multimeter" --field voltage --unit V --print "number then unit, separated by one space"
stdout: -1.638 V
